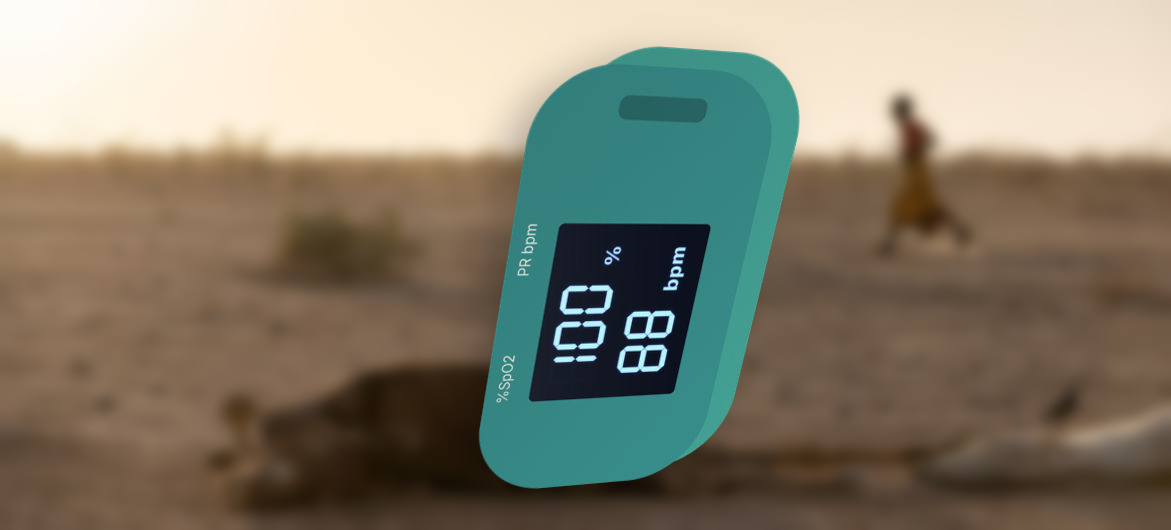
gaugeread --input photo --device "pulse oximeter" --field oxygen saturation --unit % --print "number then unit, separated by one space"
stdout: 100 %
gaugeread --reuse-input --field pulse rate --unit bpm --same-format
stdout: 88 bpm
